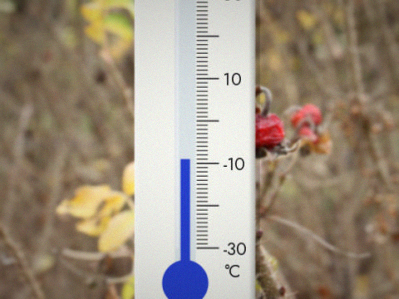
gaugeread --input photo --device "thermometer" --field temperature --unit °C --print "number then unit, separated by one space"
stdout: -9 °C
